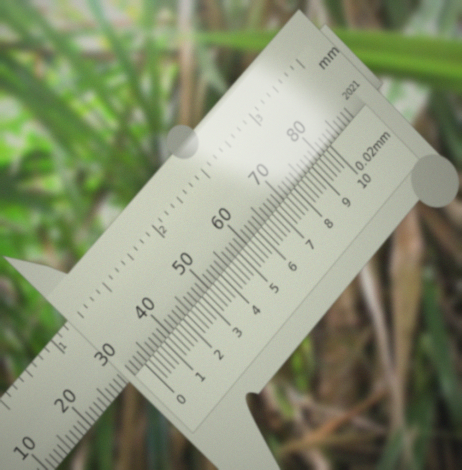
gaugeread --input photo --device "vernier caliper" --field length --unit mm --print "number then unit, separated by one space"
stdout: 33.5 mm
